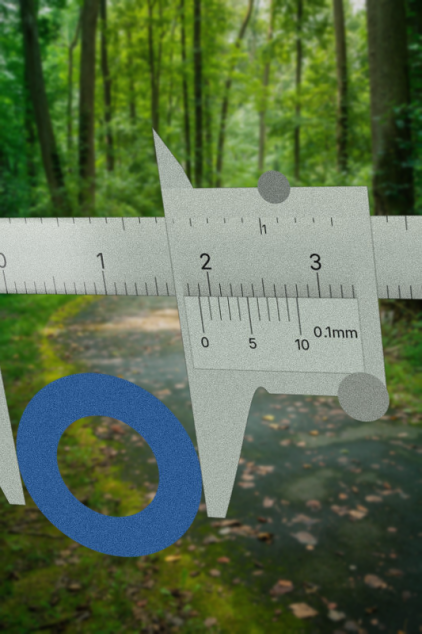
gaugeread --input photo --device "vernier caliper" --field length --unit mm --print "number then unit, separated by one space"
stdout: 18.9 mm
